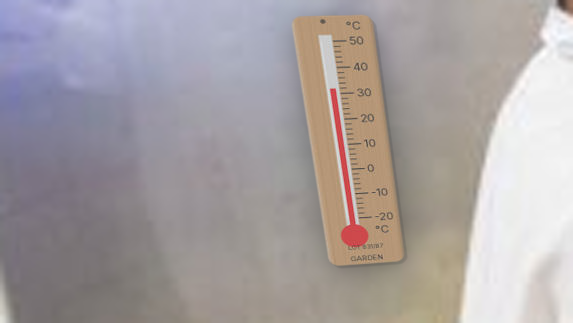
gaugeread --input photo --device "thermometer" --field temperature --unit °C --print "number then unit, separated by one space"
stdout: 32 °C
